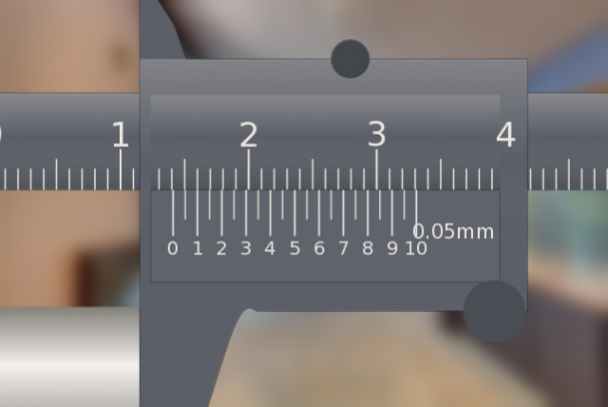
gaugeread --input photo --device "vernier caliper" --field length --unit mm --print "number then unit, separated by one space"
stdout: 14.1 mm
